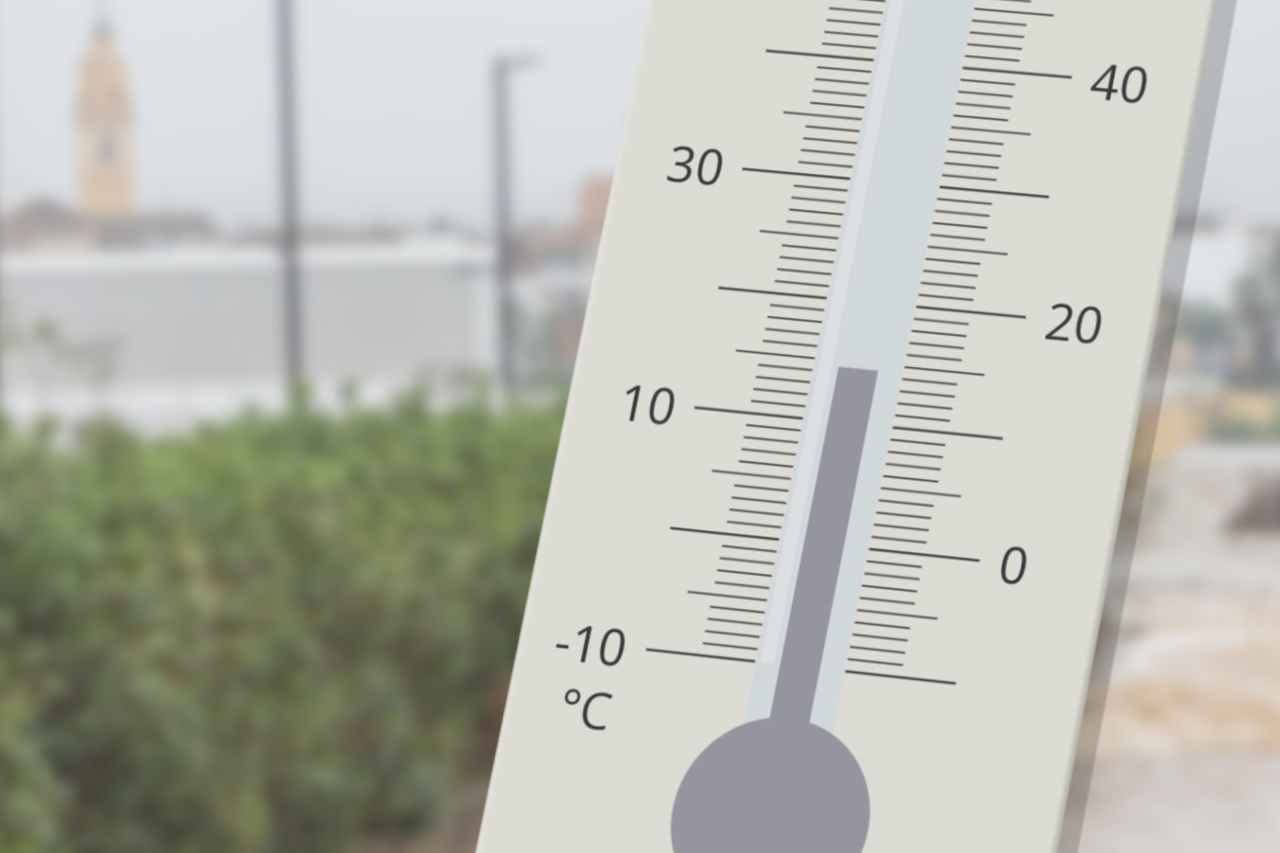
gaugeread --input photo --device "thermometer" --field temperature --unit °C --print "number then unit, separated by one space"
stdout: 14.5 °C
